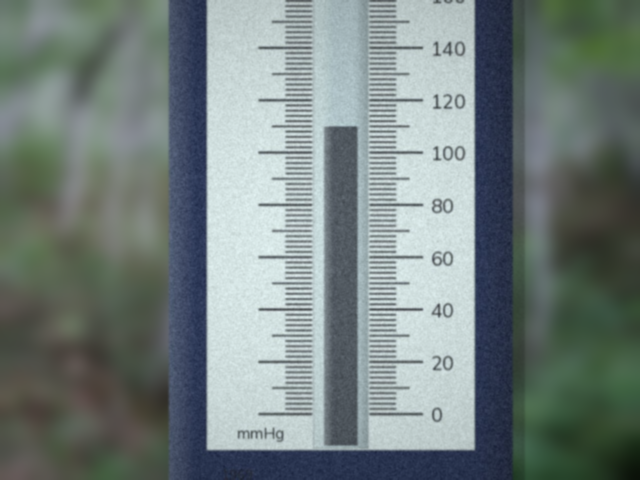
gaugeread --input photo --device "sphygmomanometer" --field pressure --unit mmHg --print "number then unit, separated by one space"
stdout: 110 mmHg
